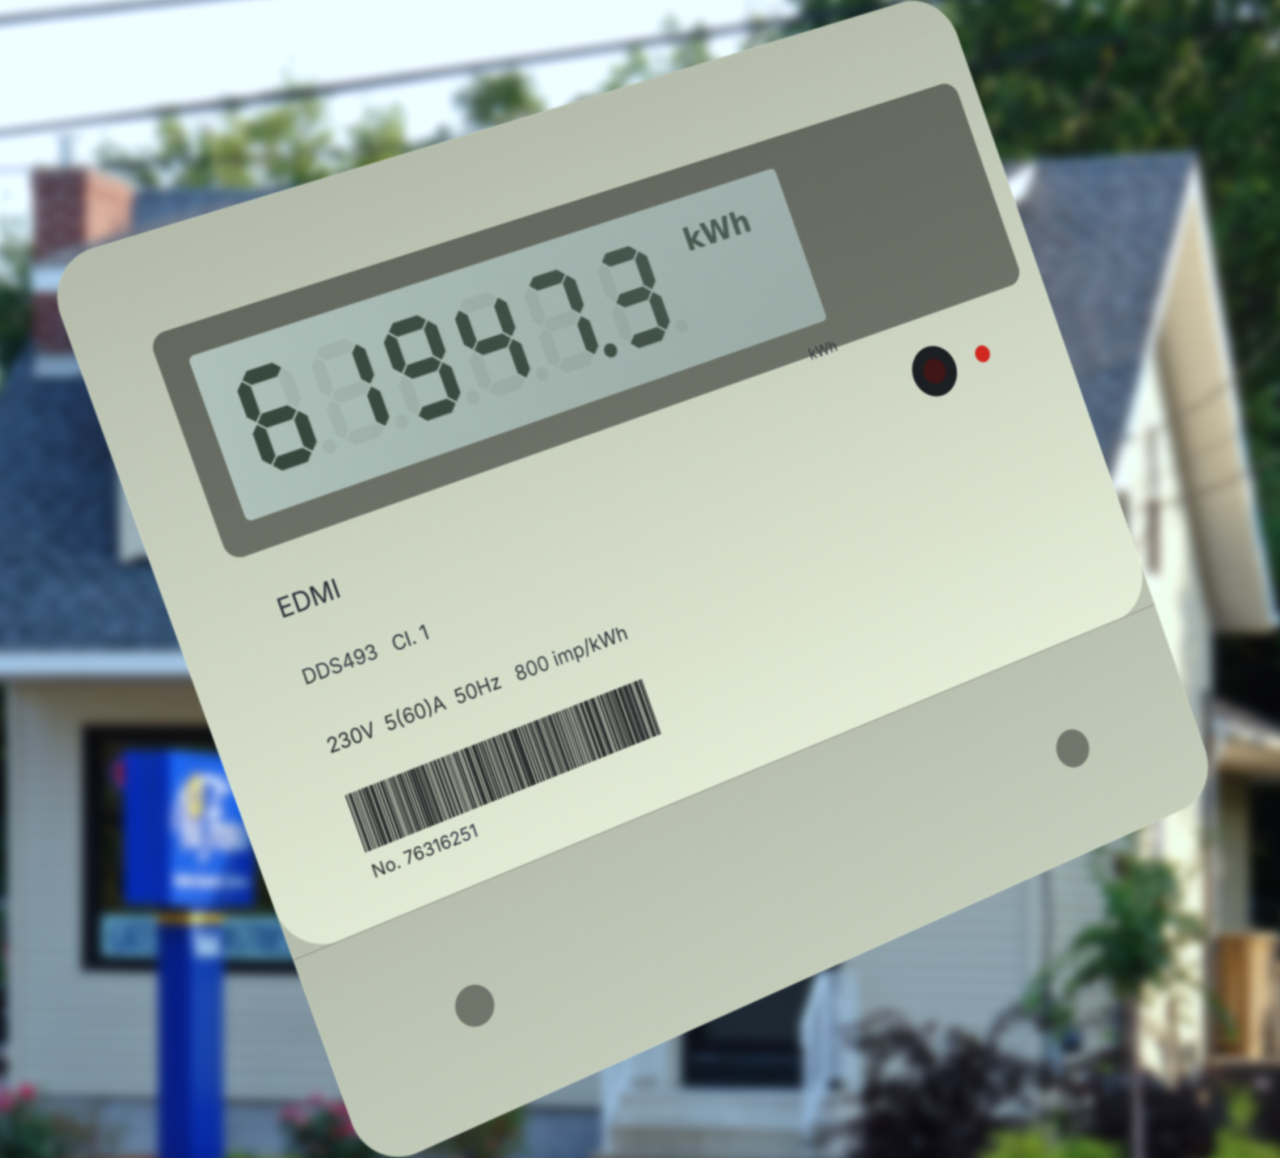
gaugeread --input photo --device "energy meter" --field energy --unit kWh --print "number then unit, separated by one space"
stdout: 61947.3 kWh
